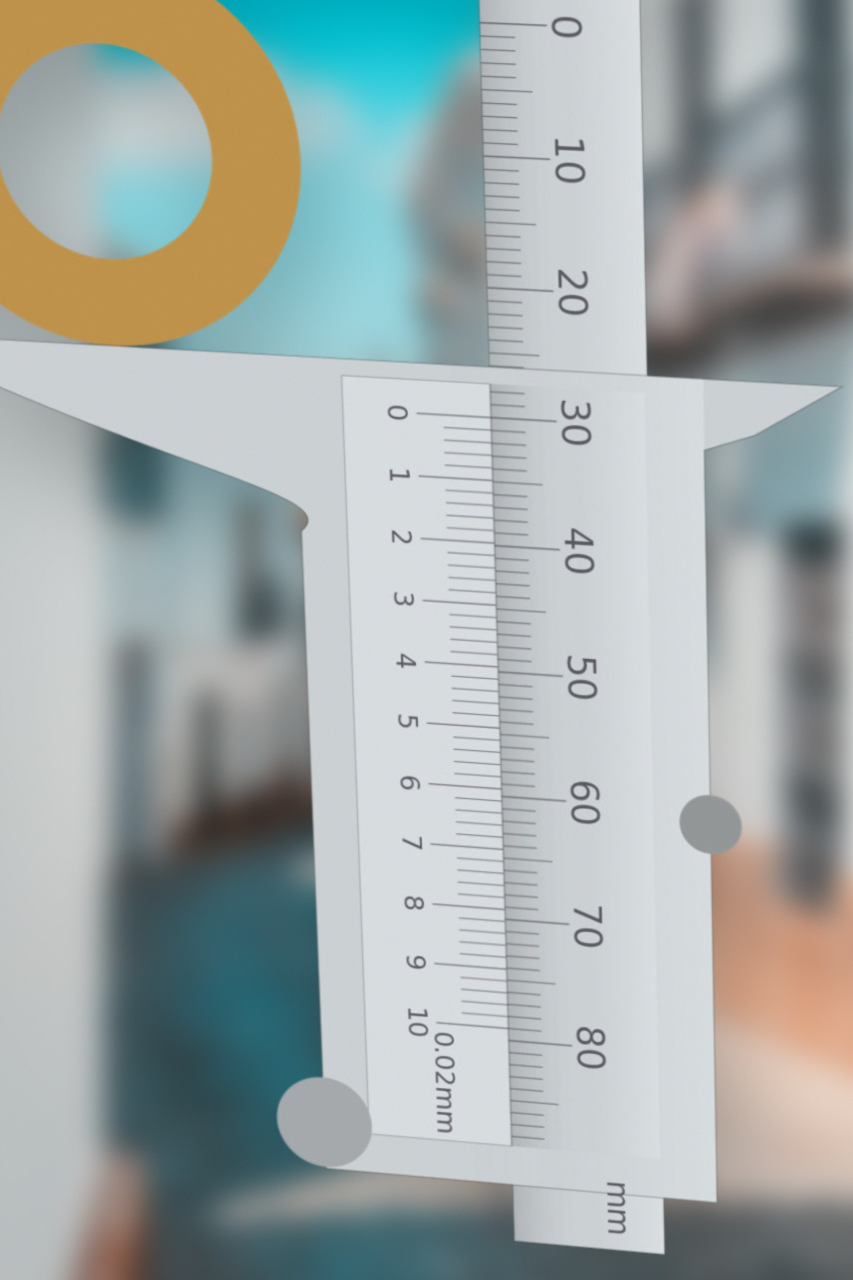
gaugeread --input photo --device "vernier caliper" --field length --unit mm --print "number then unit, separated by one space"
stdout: 30.0 mm
